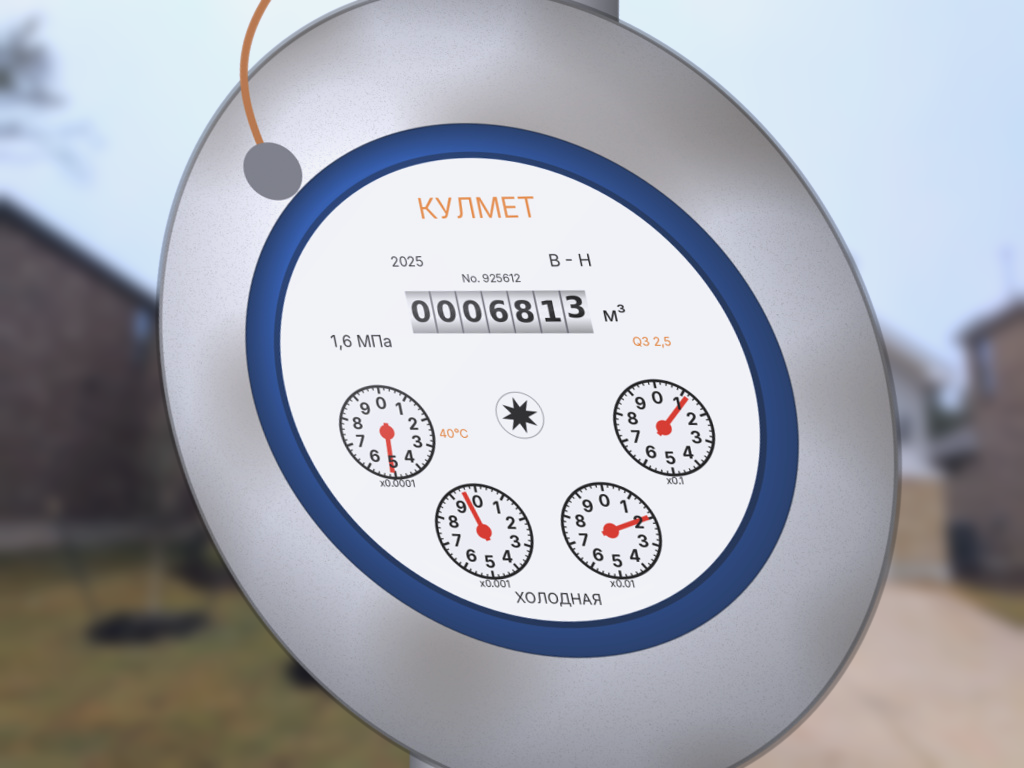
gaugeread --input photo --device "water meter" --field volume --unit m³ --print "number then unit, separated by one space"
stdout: 6813.1195 m³
